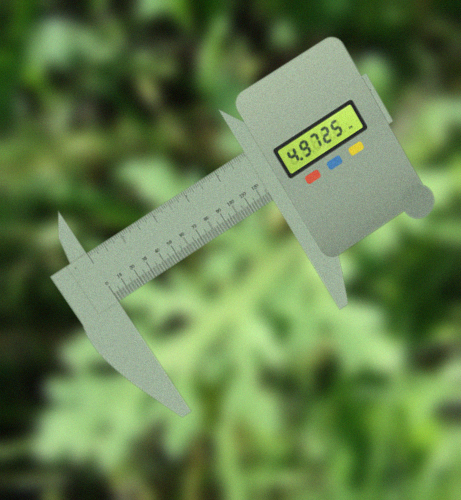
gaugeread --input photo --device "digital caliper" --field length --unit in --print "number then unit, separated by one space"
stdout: 4.9725 in
